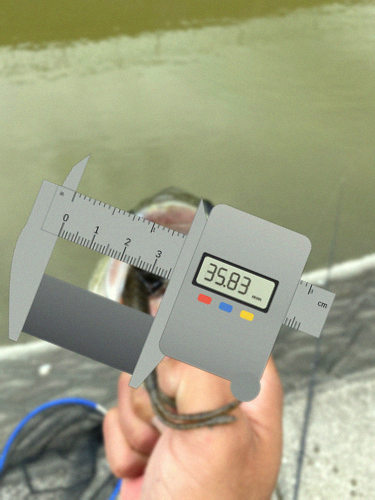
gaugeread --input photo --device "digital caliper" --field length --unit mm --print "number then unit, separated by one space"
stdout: 35.83 mm
